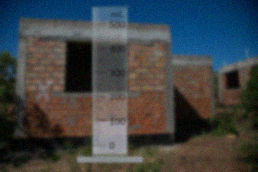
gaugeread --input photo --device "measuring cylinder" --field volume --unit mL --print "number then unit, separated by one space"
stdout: 100 mL
